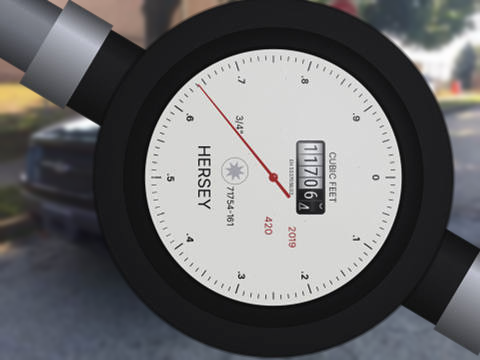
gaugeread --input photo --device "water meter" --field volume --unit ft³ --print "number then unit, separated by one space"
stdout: 117063.64 ft³
